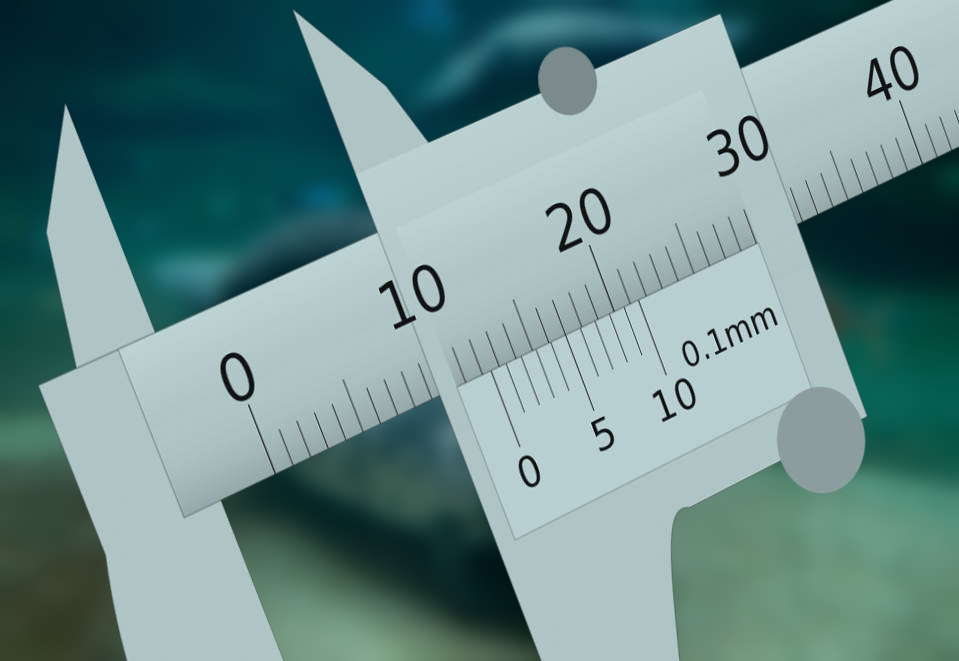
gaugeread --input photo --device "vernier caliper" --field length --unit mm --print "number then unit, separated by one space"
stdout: 12.5 mm
